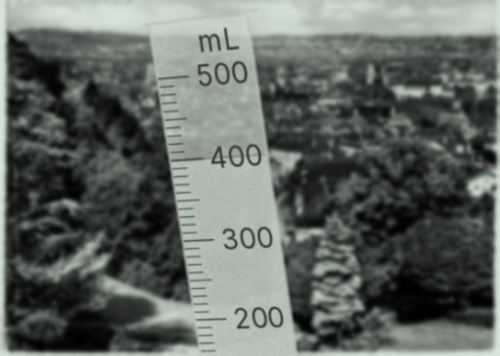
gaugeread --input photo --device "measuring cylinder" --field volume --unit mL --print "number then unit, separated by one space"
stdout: 400 mL
